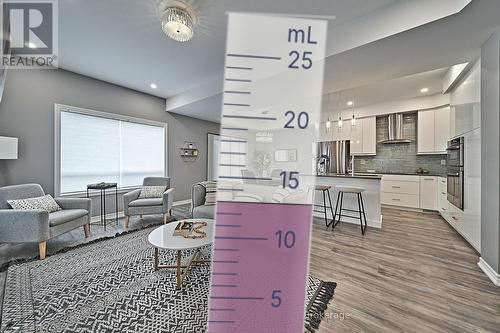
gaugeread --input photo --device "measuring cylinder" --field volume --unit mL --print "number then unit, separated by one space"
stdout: 13 mL
